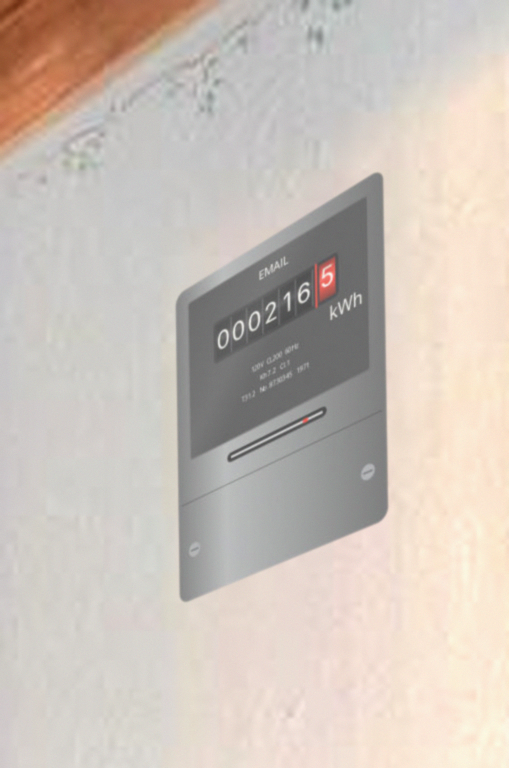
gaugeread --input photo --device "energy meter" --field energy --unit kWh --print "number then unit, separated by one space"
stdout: 216.5 kWh
